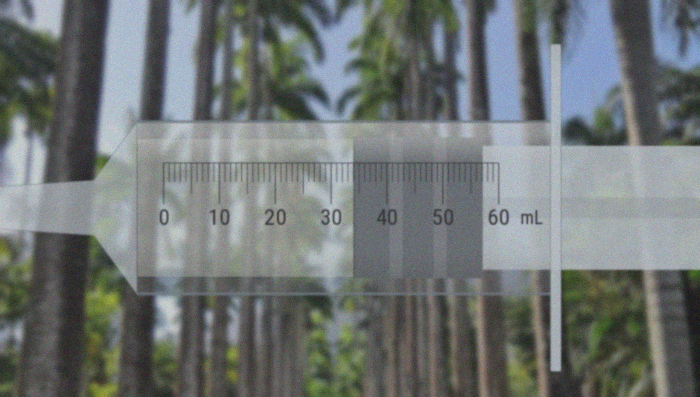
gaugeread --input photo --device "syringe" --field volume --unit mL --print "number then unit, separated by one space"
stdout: 34 mL
